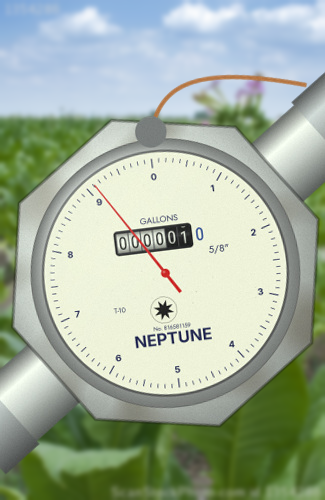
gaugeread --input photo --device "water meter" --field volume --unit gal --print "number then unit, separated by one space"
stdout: 9.1 gal
